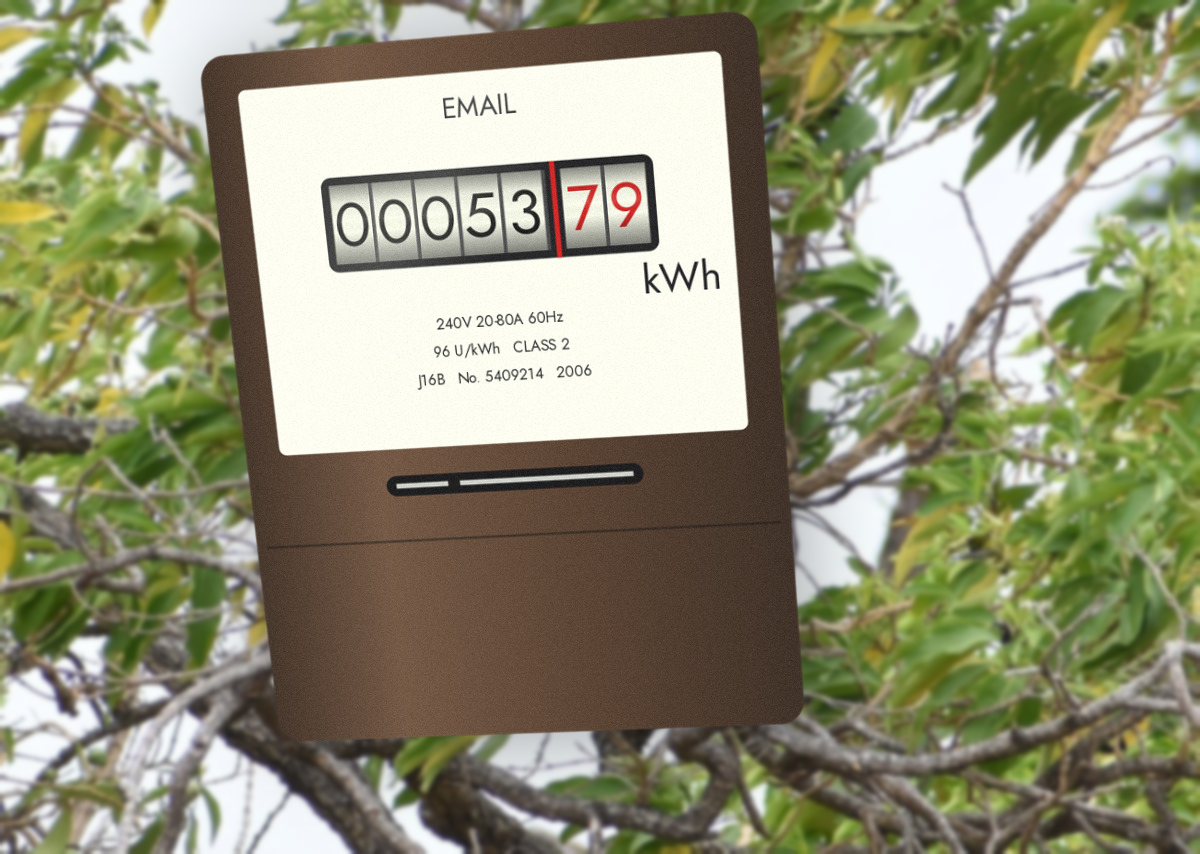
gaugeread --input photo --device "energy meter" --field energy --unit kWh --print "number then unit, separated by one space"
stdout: 53.79 kWh
